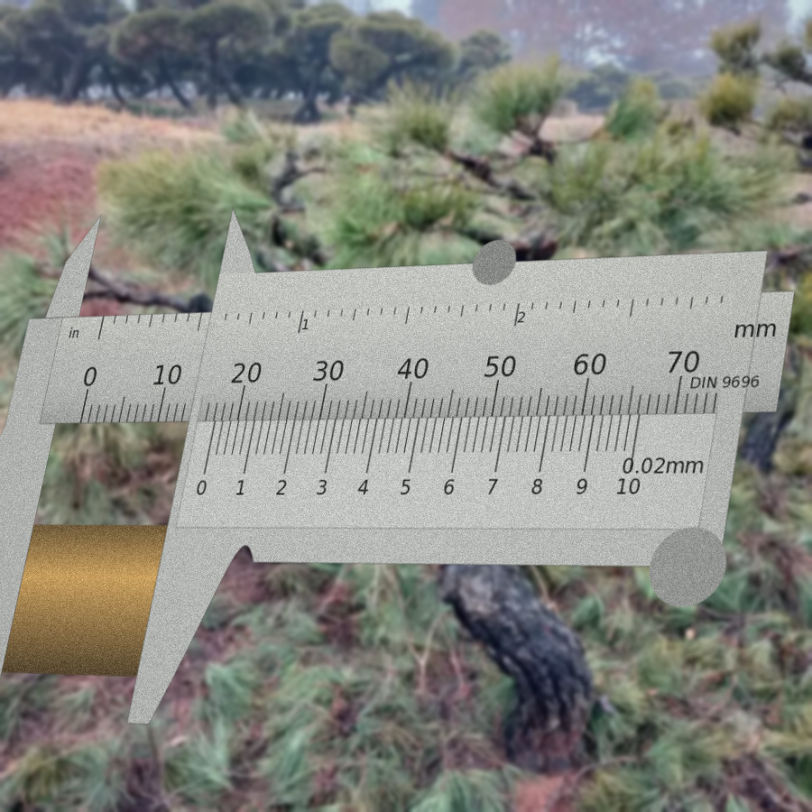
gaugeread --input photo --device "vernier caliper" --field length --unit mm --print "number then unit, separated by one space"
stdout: 17.2 mm
